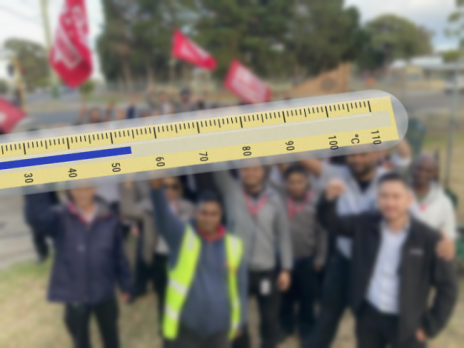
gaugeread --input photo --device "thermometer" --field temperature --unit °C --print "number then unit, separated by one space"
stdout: 54 °C
